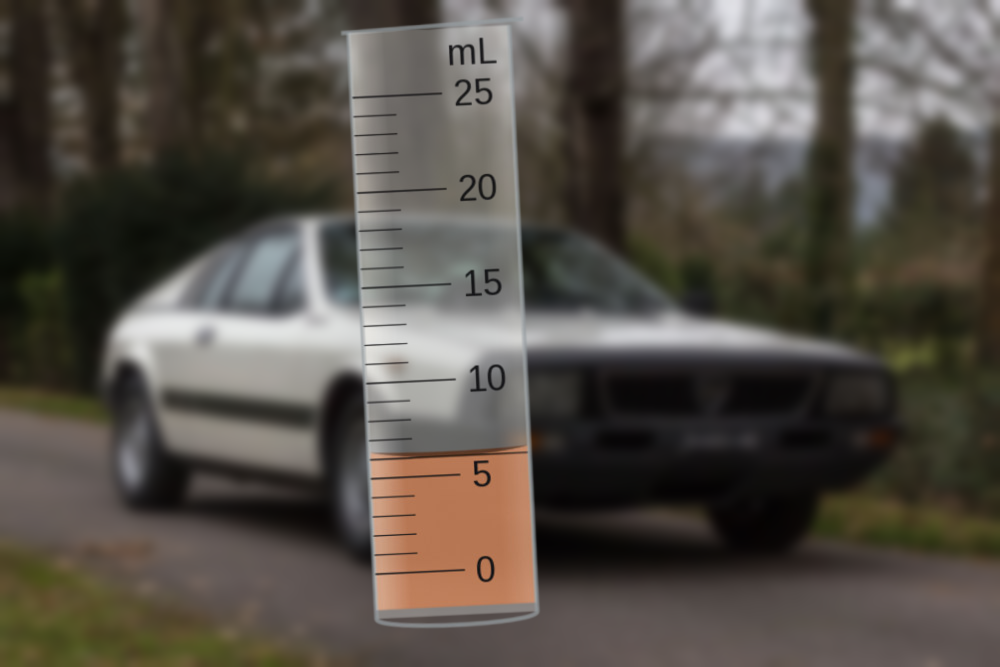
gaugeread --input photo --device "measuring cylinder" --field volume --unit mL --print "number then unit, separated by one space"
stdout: 6 mL
